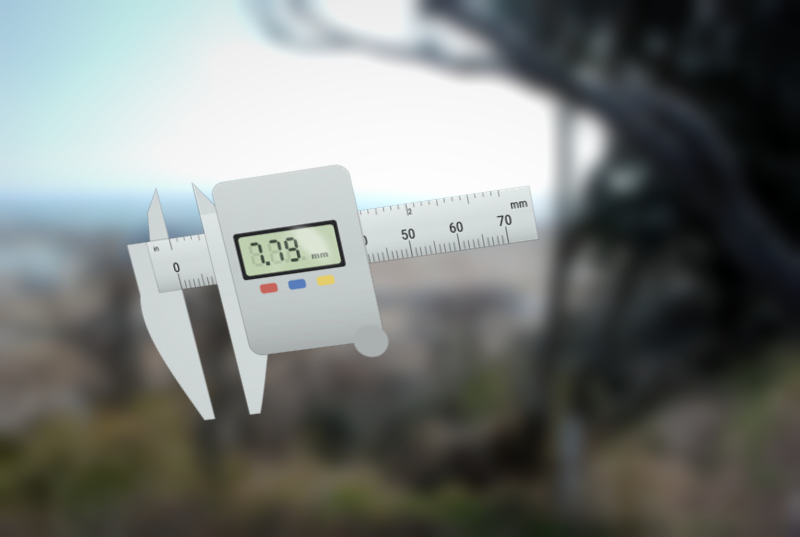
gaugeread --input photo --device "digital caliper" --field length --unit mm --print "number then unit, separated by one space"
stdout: 7.79 mm
